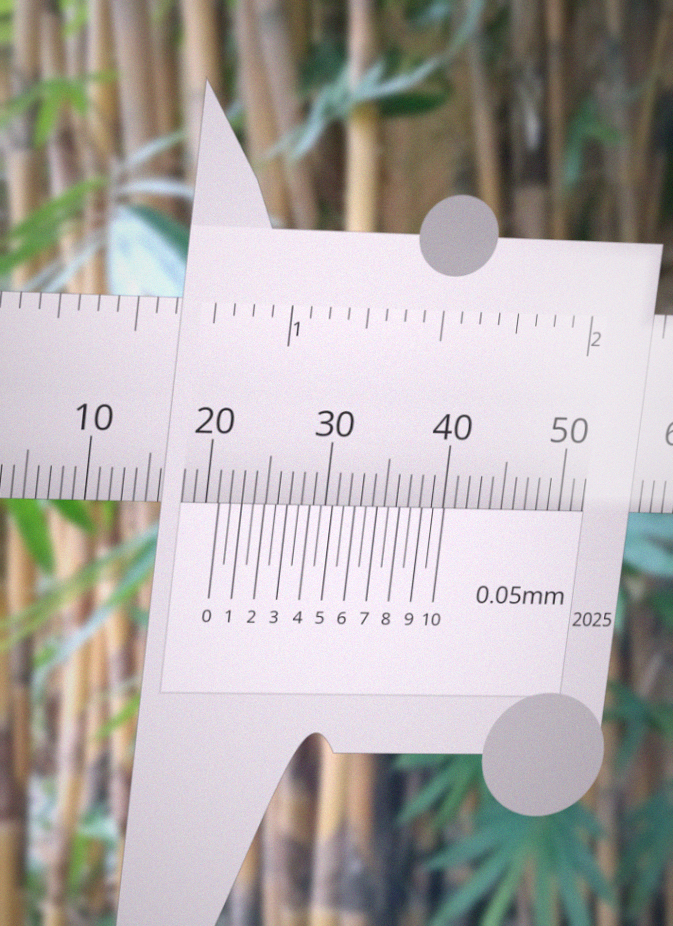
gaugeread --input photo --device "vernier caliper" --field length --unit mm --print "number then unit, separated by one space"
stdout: 21.1 mm
